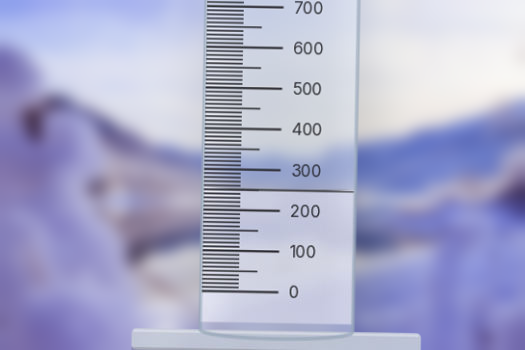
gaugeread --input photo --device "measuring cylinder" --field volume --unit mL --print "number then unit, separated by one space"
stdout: 250 mL
